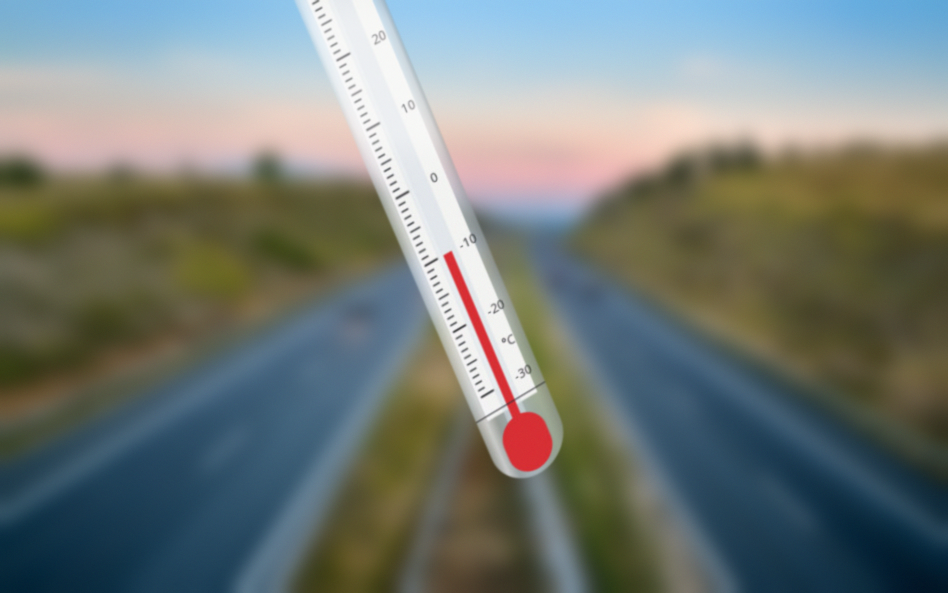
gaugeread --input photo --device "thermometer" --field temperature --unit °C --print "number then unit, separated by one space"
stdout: -10 °C
